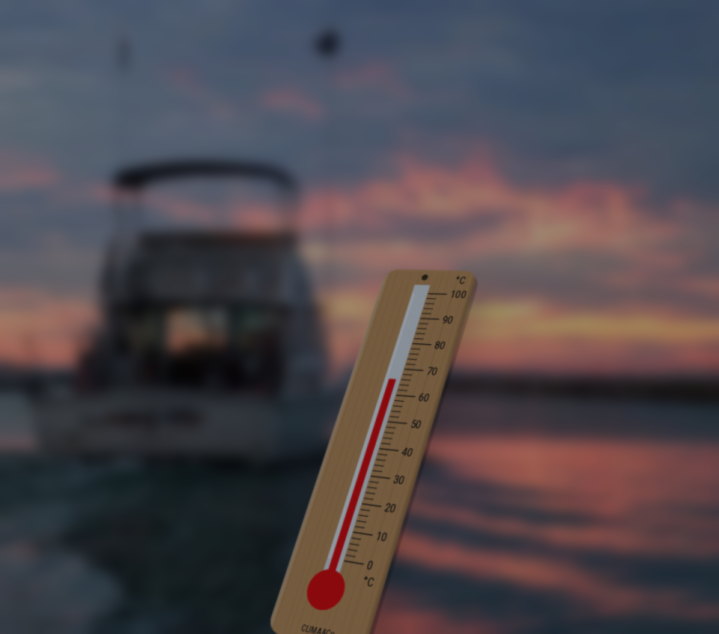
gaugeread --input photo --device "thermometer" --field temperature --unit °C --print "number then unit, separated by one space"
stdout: 66 °C
